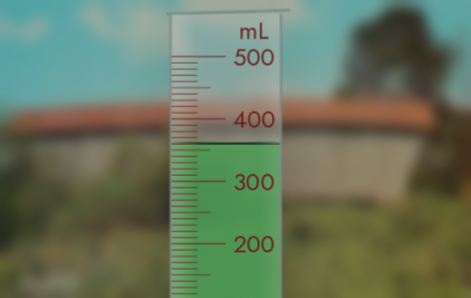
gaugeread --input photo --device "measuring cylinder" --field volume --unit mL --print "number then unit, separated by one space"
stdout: 360 mL
